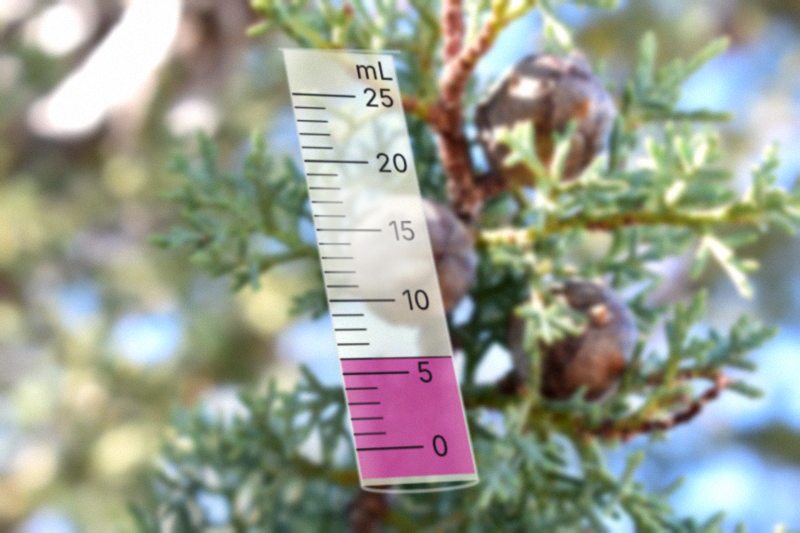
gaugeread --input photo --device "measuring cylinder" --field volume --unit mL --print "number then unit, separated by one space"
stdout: 6 mL
